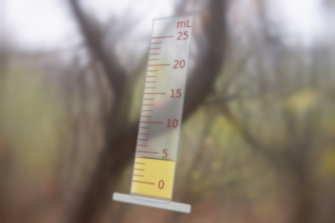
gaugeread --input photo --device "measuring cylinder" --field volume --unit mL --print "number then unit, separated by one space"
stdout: 4 mL
